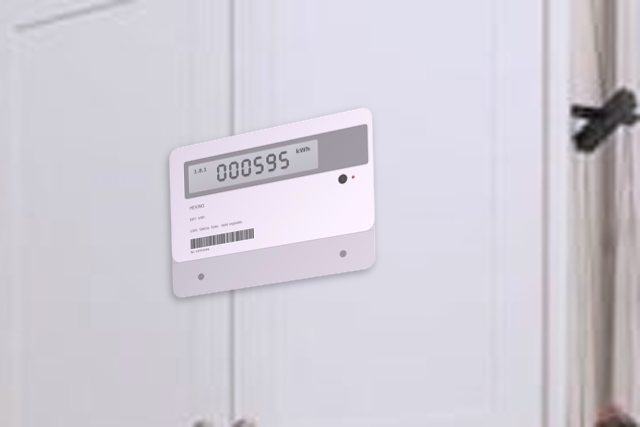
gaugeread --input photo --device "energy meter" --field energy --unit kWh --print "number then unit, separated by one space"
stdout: 595 kWh
